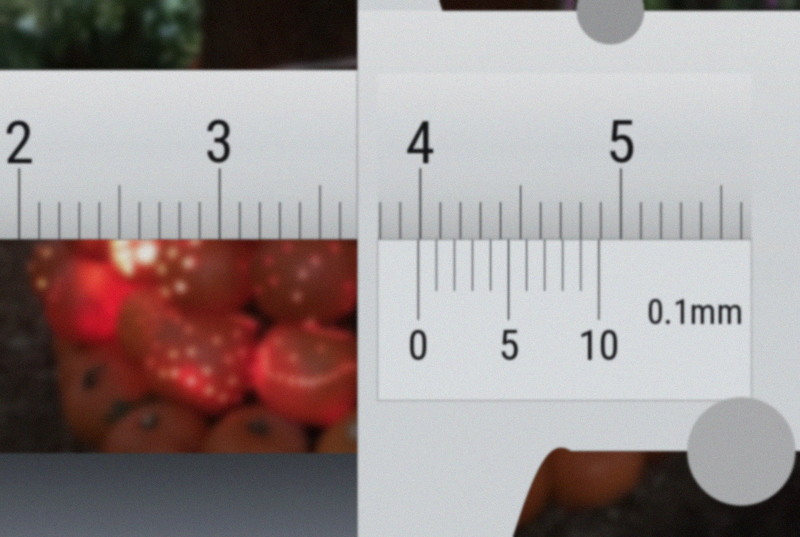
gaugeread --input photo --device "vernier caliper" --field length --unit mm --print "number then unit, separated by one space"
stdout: 39.9 mm
